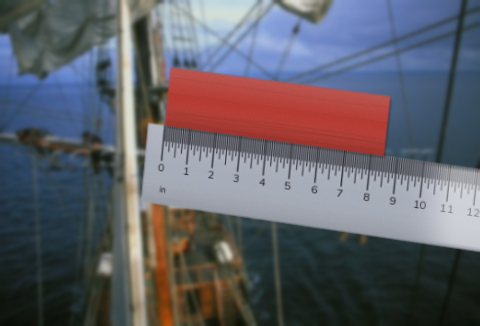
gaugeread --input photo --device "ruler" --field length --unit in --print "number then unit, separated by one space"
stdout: 8.5 in
